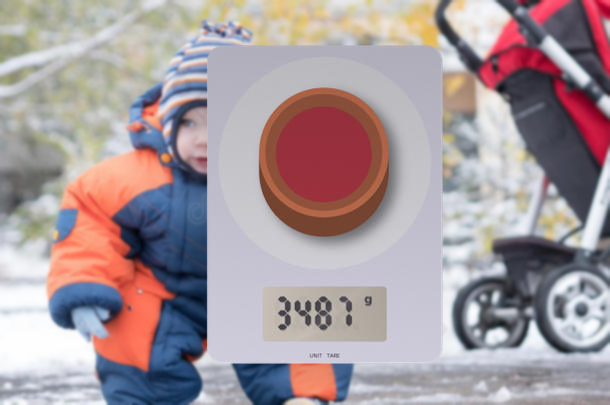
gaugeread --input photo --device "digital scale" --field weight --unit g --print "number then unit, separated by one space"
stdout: 3487 g
